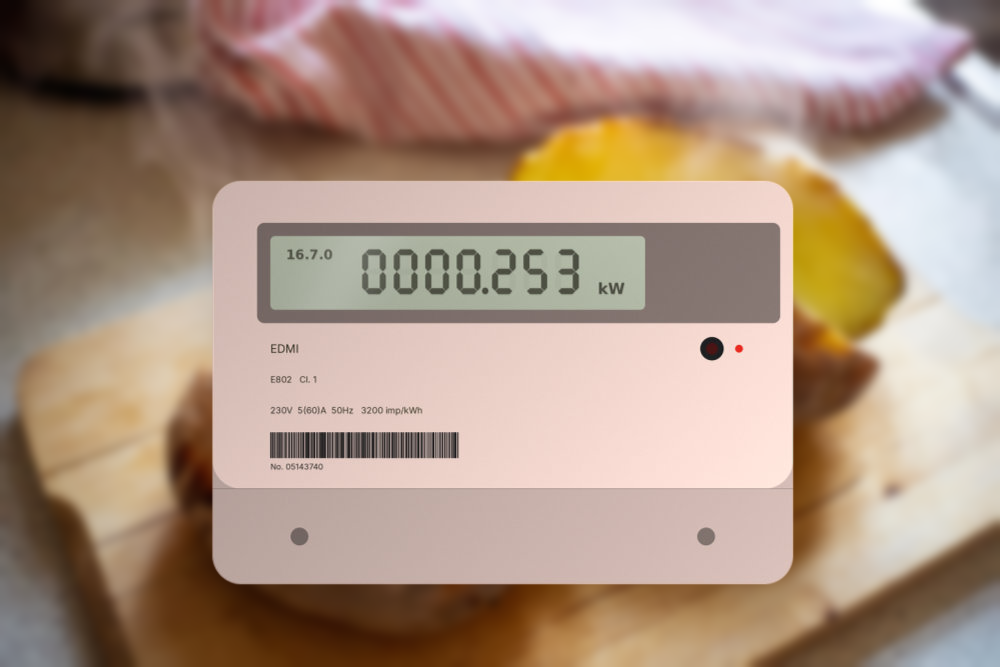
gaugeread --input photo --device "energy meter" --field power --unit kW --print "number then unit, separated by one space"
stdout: 0.253 kW
